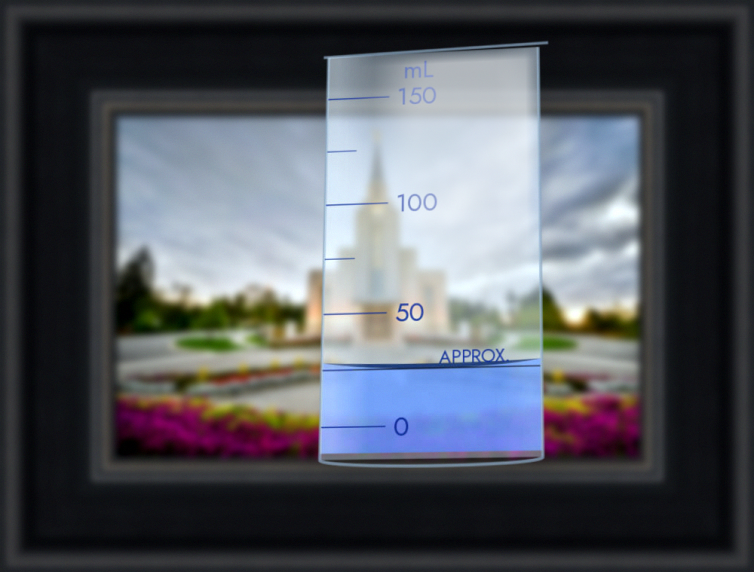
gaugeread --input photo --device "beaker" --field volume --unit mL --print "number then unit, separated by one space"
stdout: 25 mL
